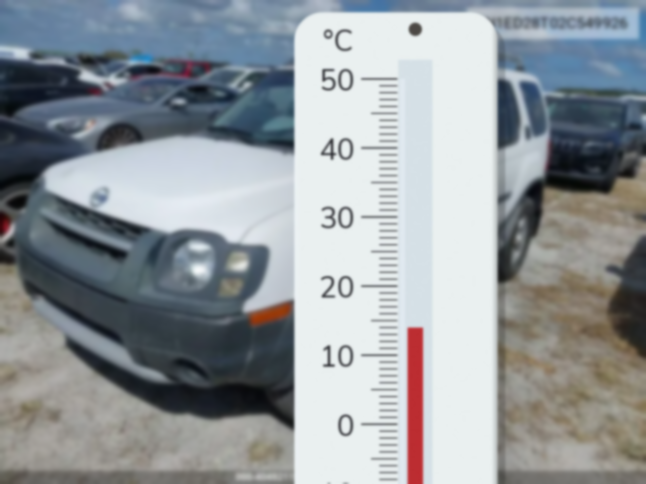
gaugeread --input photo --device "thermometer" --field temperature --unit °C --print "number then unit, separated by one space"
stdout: 14 °C
